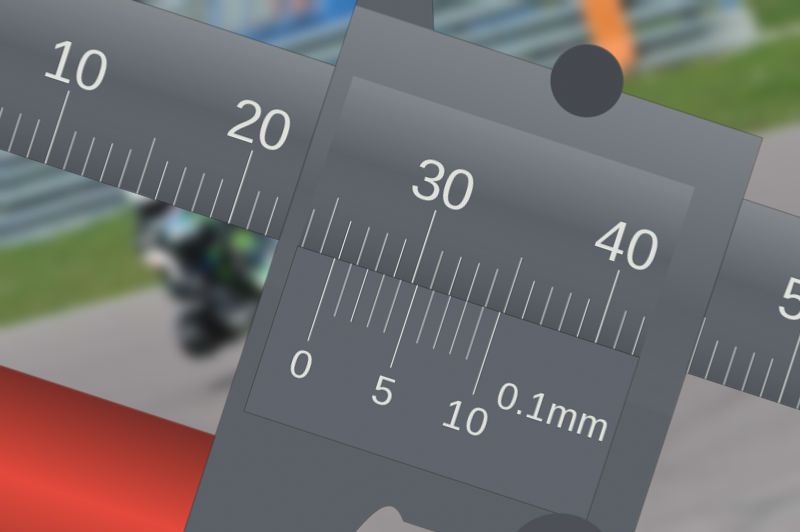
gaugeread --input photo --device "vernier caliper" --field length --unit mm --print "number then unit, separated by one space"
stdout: 25.8 mm
